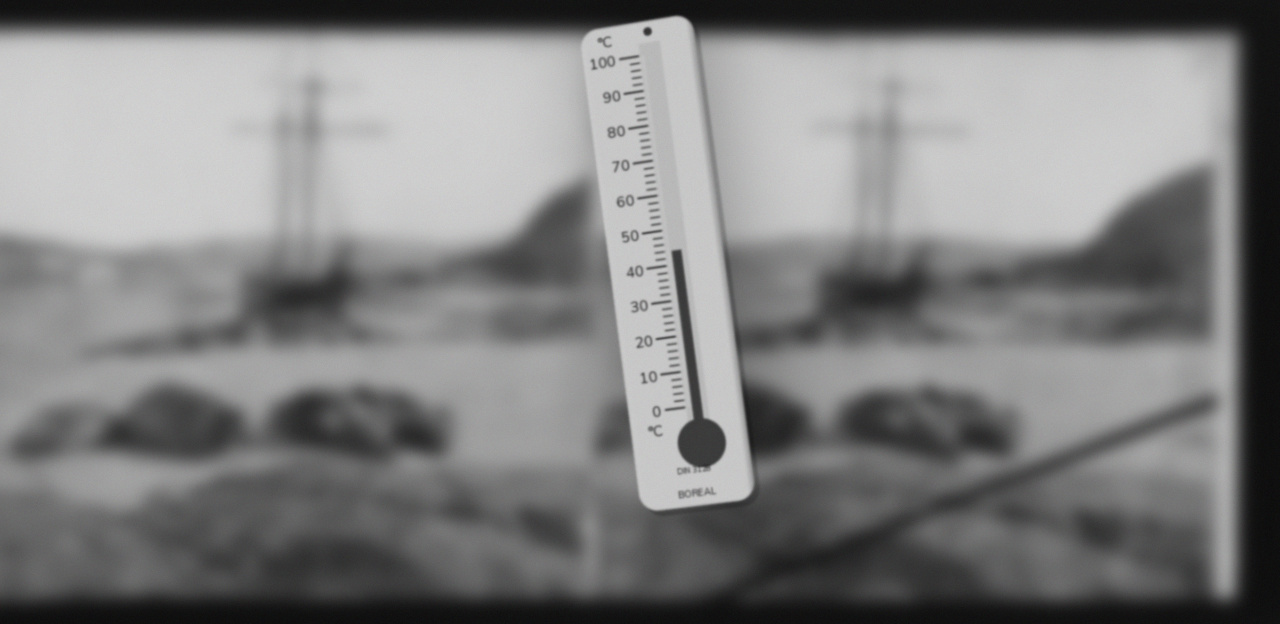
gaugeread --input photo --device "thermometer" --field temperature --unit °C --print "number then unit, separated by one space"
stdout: 44 °C
